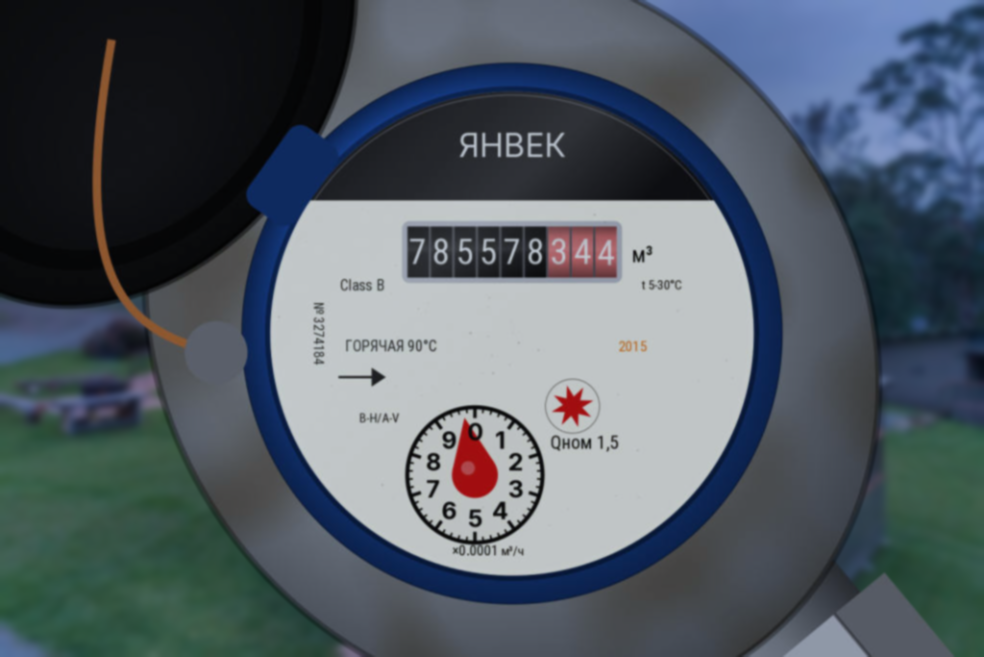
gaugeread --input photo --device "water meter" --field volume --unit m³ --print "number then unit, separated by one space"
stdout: 785578.3439 m³
